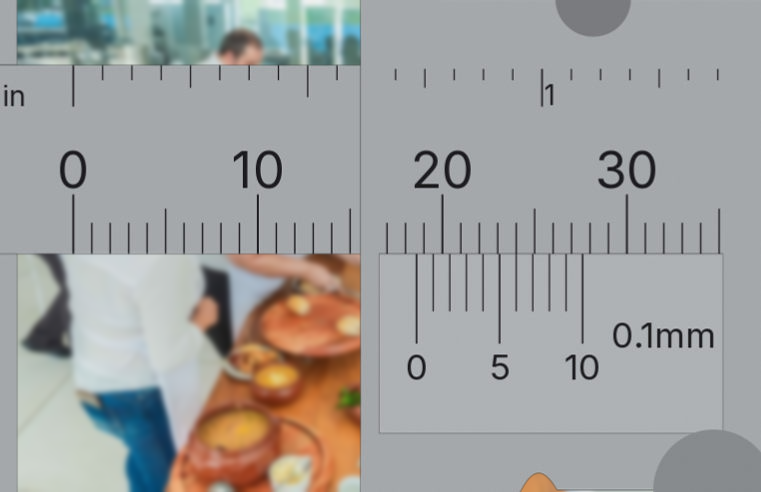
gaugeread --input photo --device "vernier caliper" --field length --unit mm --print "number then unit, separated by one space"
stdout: 18.6 mm
